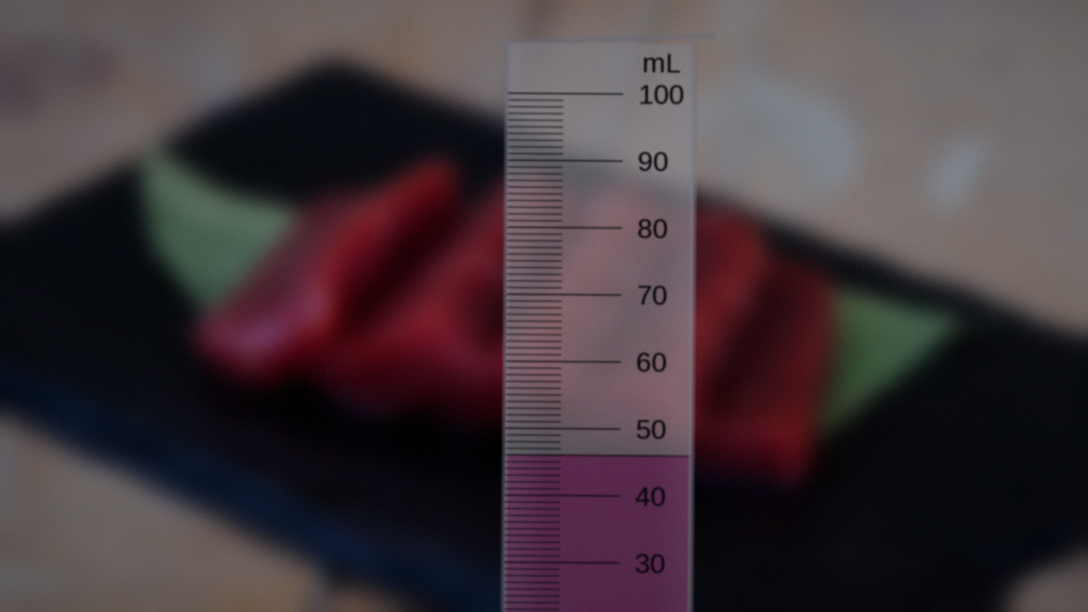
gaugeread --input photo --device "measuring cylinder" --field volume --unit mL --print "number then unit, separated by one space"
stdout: 46 mL
